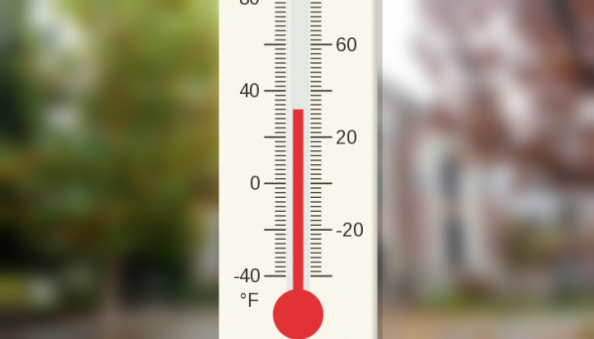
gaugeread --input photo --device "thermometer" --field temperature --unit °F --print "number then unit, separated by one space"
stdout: 32 °F
